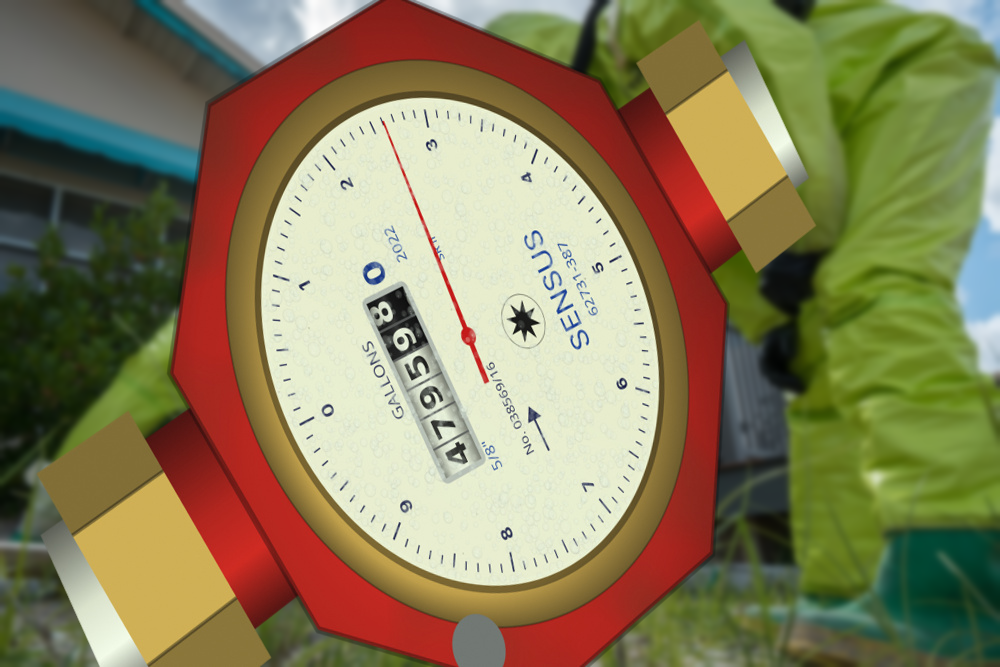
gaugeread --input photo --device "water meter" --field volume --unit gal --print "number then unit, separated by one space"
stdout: 4795982.6 gal
